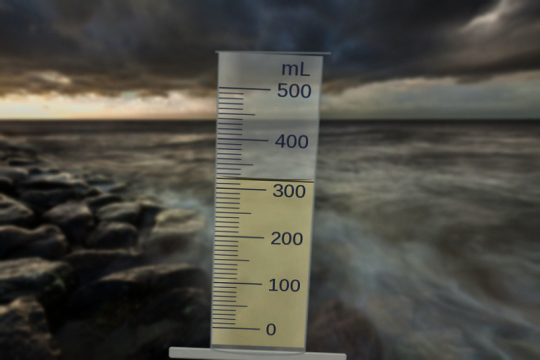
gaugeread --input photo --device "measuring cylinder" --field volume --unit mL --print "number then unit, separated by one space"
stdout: 320 mL
